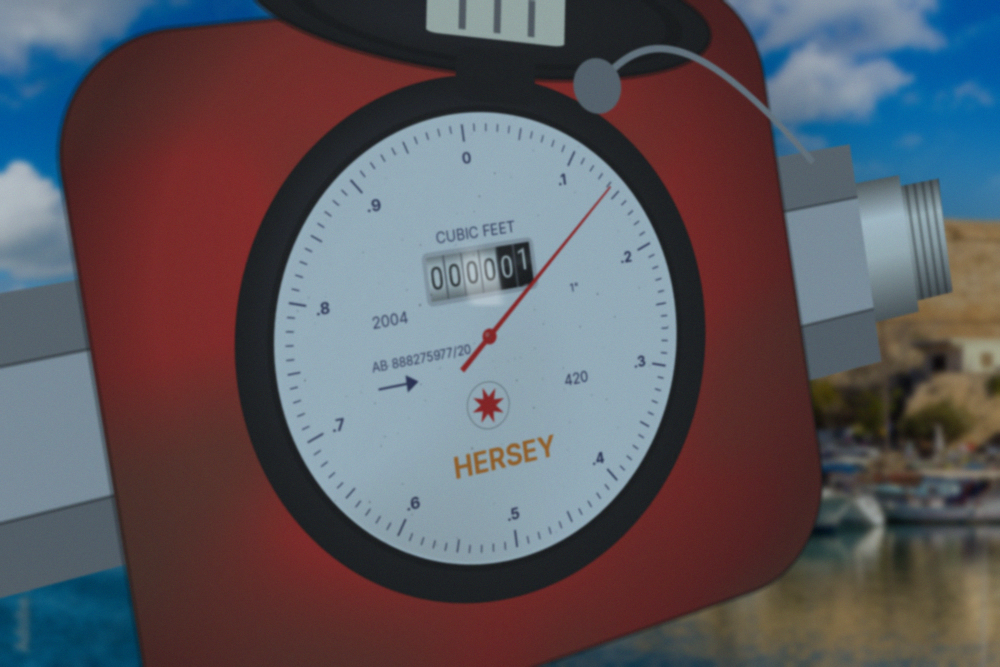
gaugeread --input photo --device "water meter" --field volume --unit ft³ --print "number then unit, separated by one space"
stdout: 1.14 ft³
